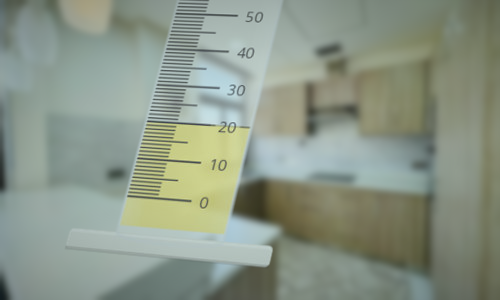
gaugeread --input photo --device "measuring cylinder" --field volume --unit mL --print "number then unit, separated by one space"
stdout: 20 mL
